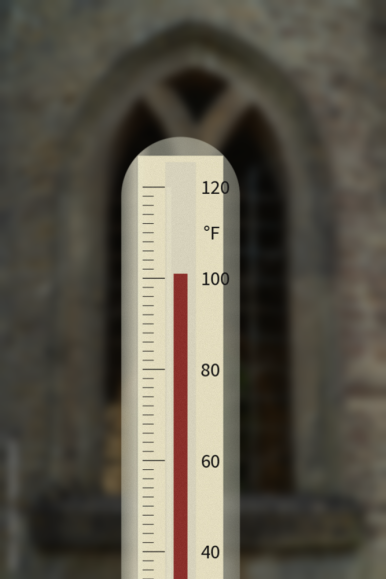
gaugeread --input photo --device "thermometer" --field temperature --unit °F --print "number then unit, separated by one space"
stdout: 101 °F
